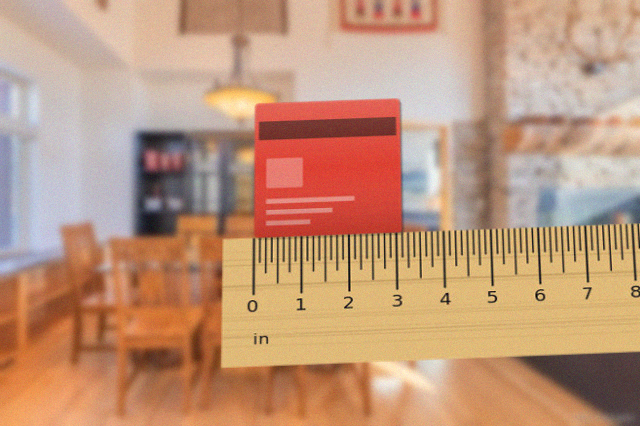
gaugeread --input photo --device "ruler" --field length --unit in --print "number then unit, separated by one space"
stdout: 3.125 in
